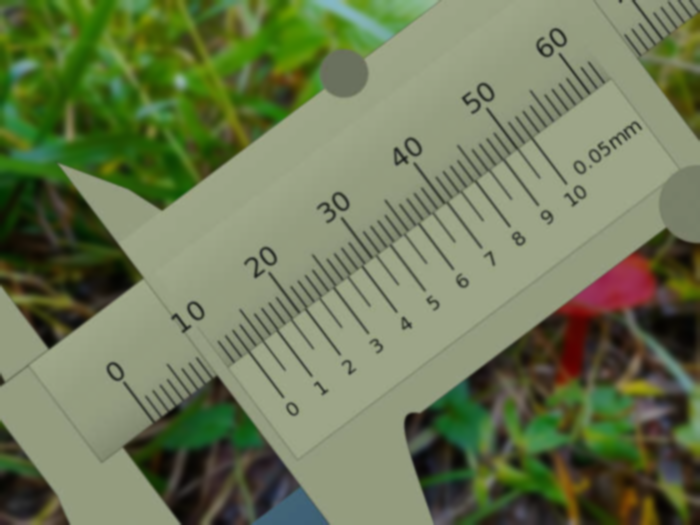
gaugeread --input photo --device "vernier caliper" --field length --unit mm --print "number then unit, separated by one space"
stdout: 13.0 mm
